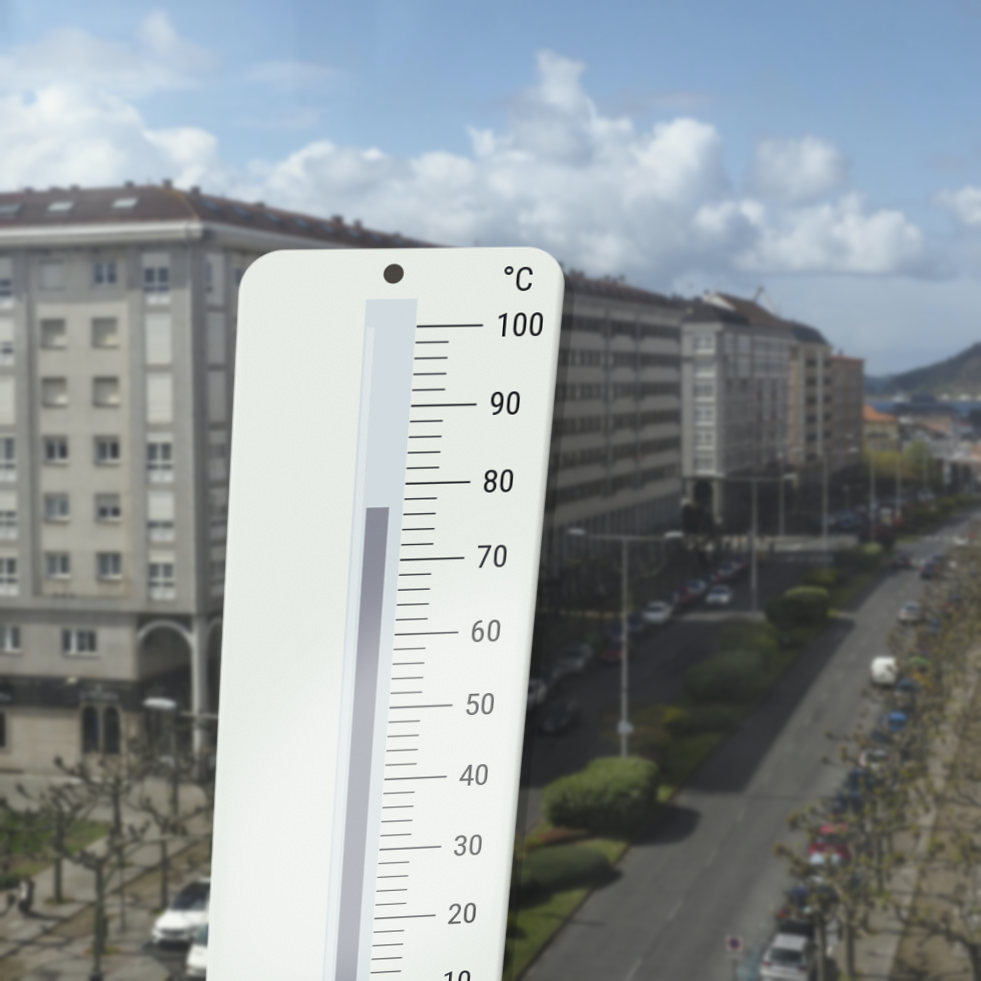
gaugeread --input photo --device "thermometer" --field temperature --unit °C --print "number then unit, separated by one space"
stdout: 77 °C
